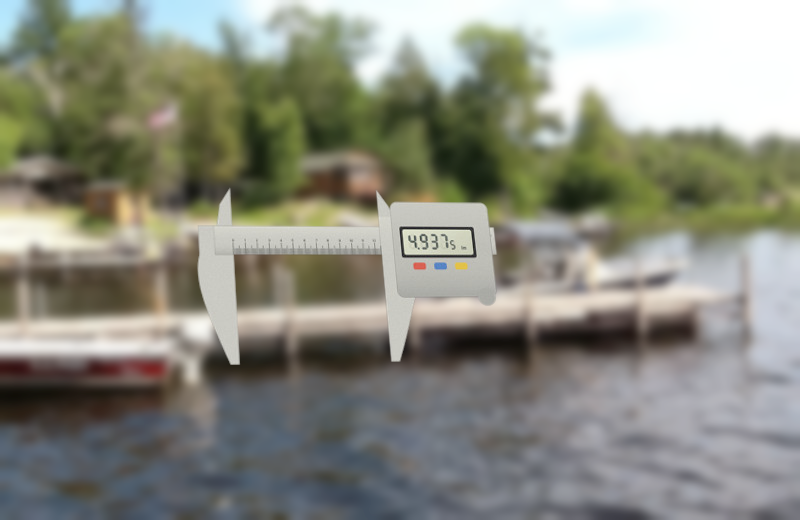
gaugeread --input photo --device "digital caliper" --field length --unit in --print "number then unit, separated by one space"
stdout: 4.9375 in
